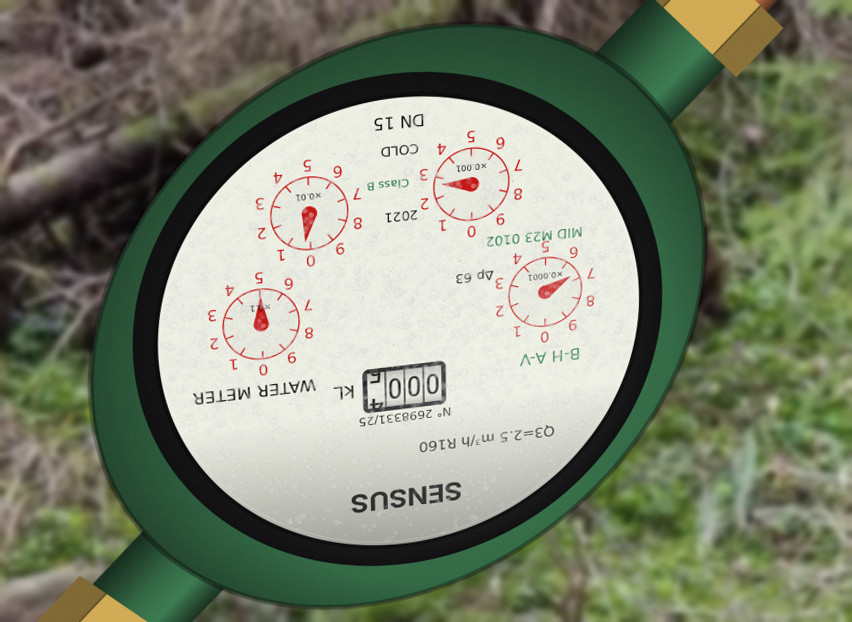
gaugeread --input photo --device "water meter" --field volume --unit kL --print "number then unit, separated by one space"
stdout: 4.5026 kL
